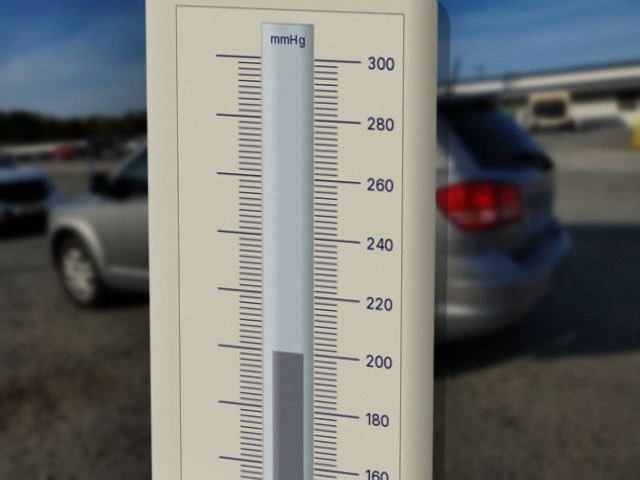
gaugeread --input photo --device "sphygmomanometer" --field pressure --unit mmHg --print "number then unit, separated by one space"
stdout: 200 mmHg
